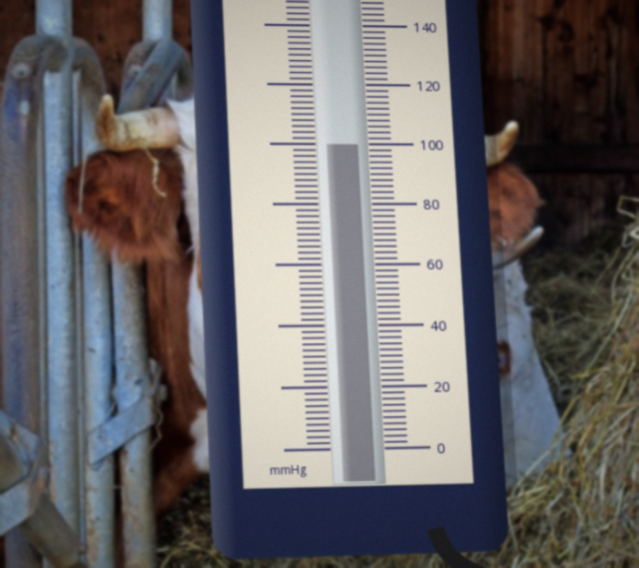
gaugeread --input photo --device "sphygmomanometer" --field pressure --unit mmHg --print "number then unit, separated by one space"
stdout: 100 mmHg
